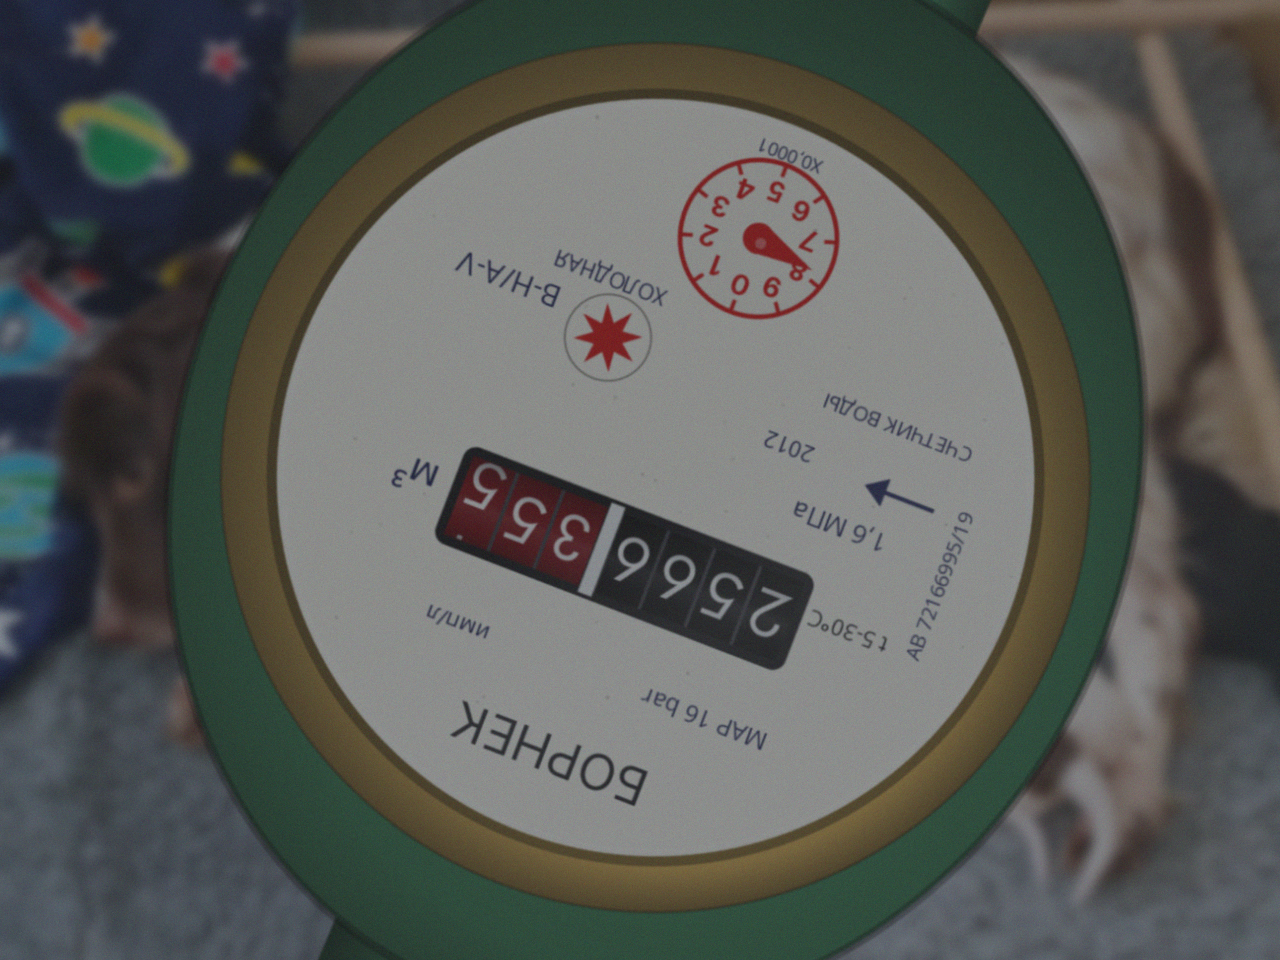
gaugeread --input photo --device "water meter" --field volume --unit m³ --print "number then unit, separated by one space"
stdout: 2566.3547 m³
